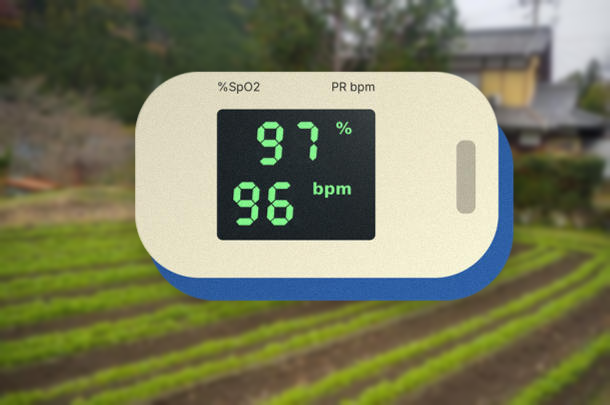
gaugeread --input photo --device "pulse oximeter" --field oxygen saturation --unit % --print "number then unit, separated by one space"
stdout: 97 %
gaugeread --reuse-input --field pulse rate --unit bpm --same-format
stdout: 96 bpm
